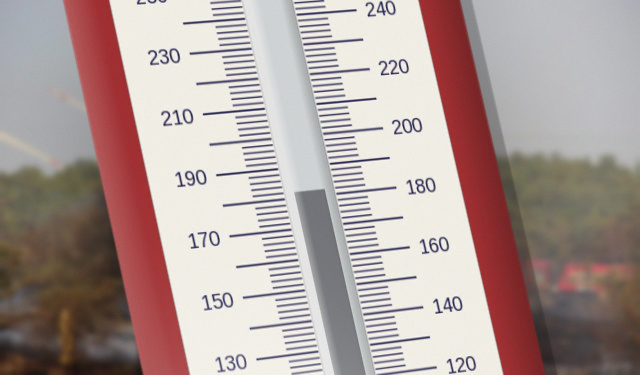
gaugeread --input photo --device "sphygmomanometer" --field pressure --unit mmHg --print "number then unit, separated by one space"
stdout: 182 mmHg
